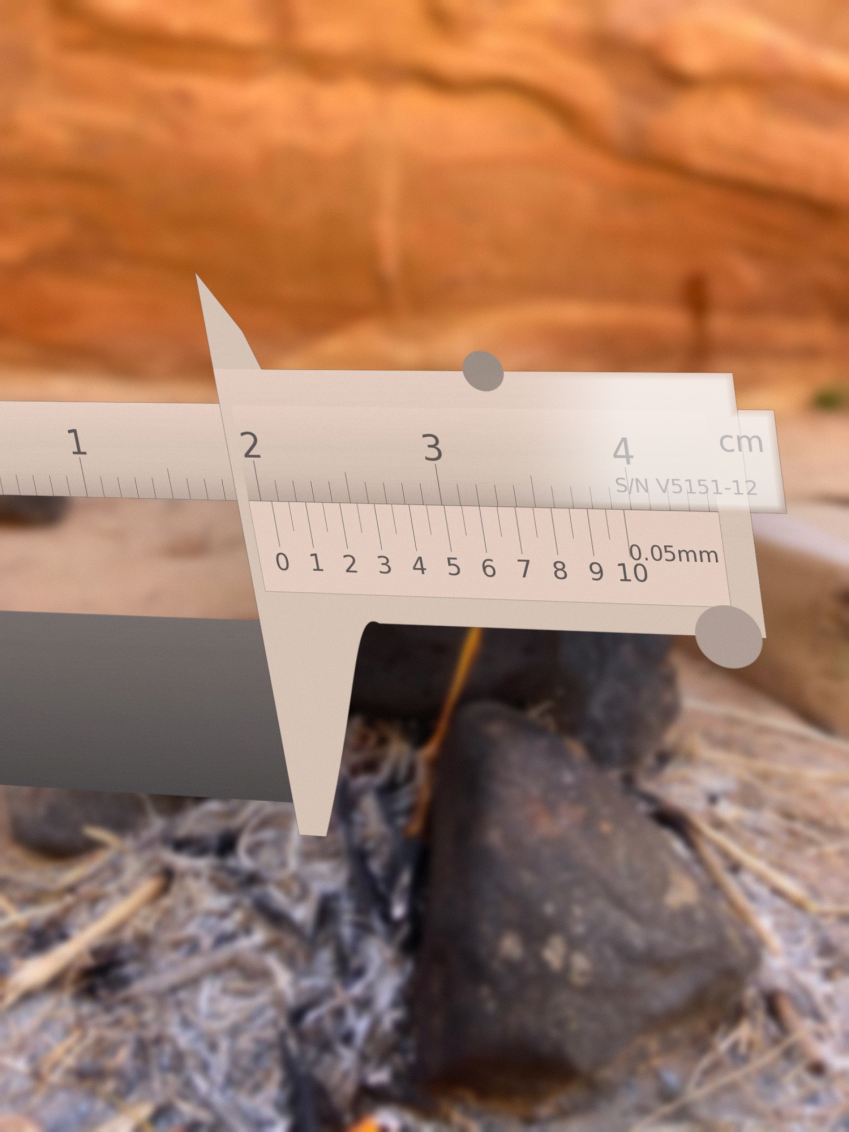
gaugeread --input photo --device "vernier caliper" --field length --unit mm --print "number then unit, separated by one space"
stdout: 20.6 mm
